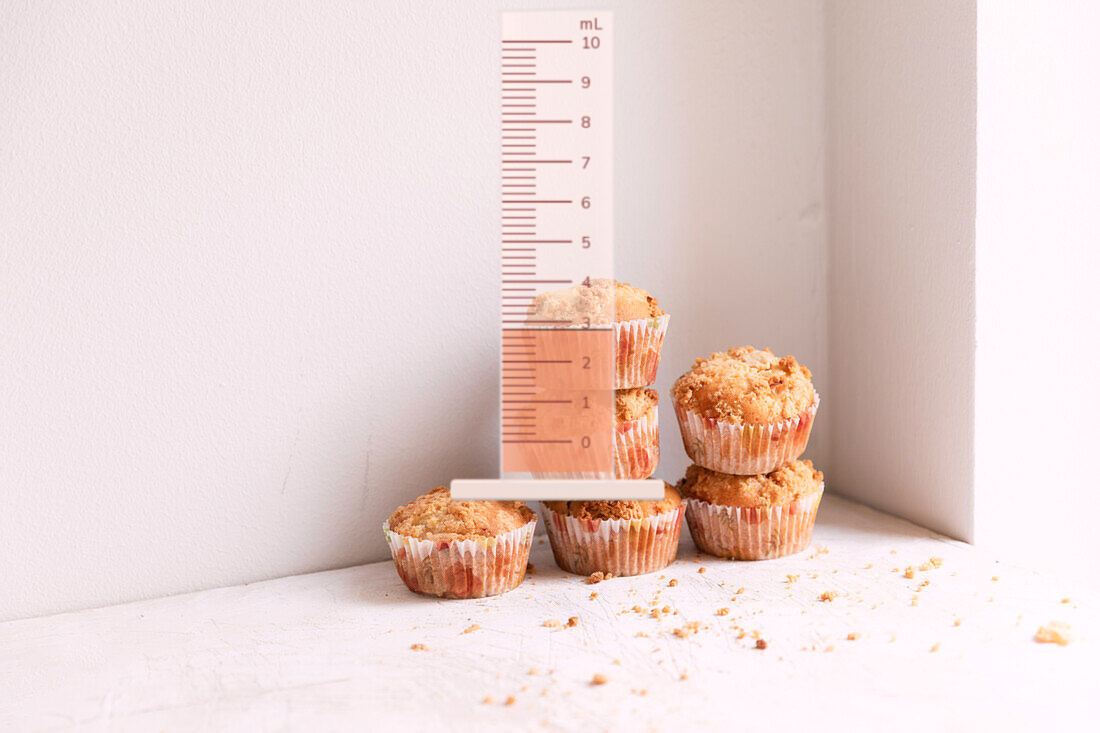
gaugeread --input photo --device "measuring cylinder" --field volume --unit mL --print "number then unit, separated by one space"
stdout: 2.8 mL
